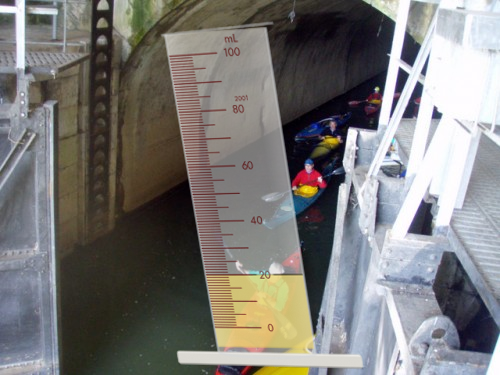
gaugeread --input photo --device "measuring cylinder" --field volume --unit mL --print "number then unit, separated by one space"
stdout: 20 mL
